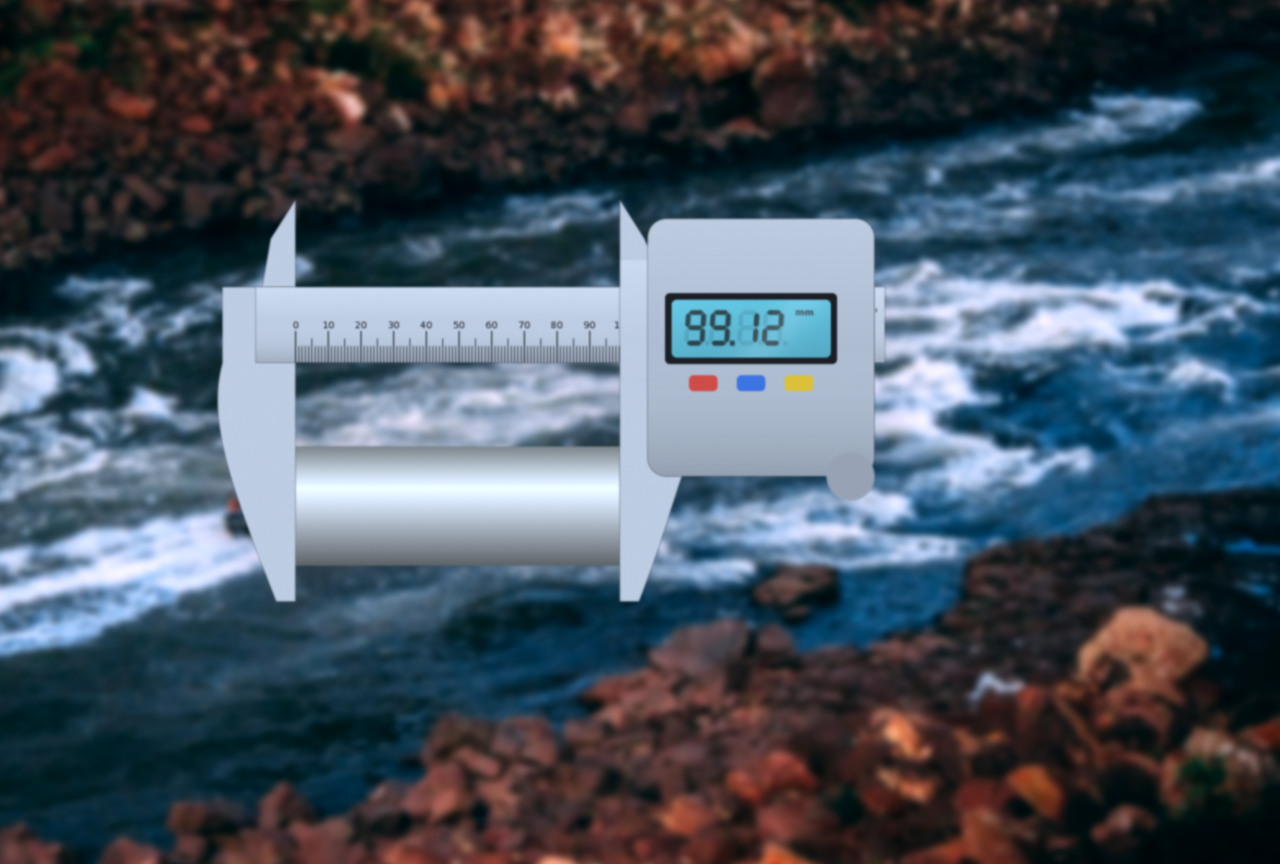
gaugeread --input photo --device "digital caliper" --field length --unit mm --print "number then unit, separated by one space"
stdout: 99.12 mm
